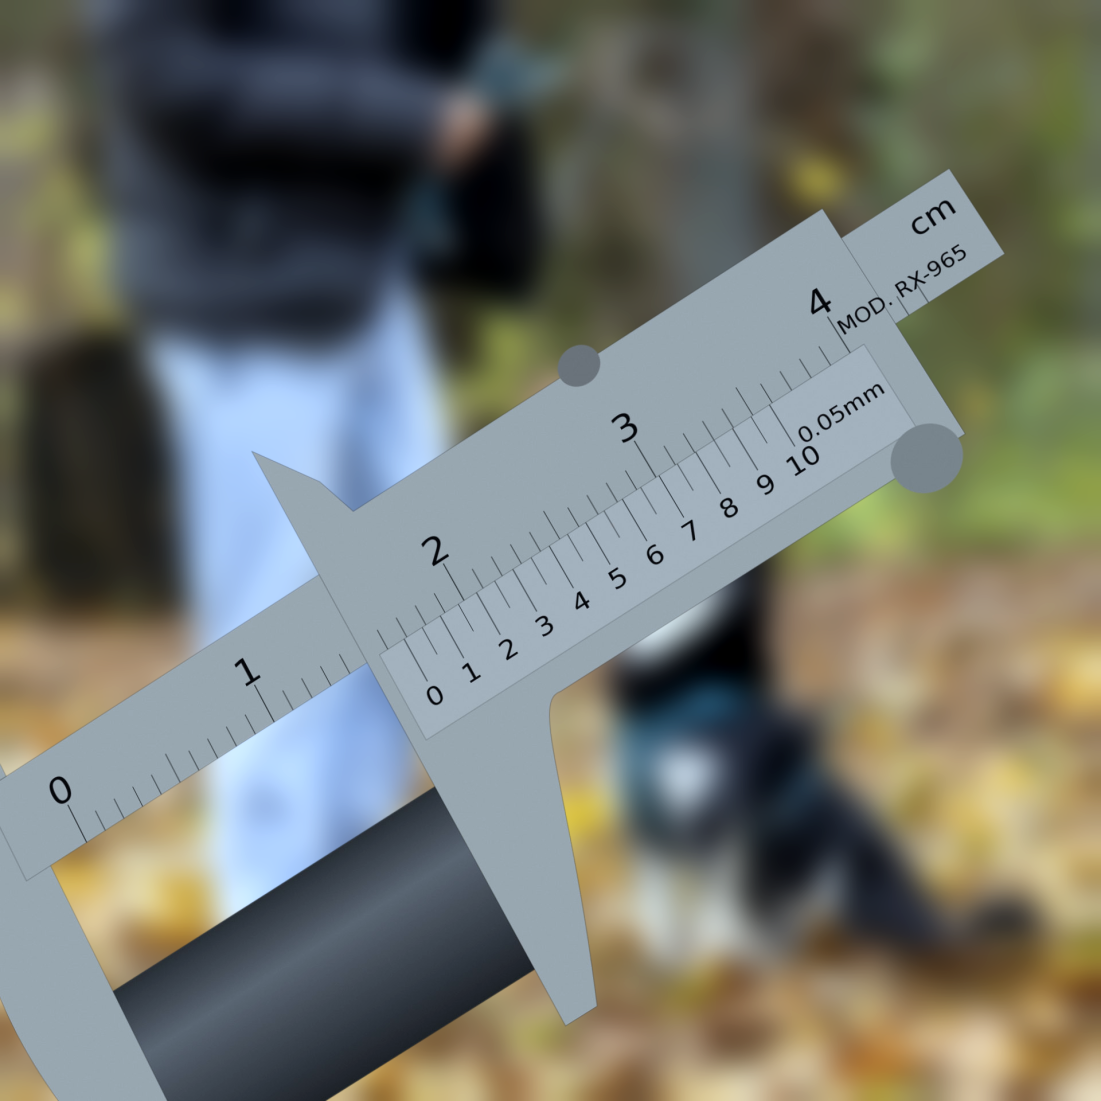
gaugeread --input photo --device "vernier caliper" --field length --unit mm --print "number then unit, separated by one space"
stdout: 16.85 mm
